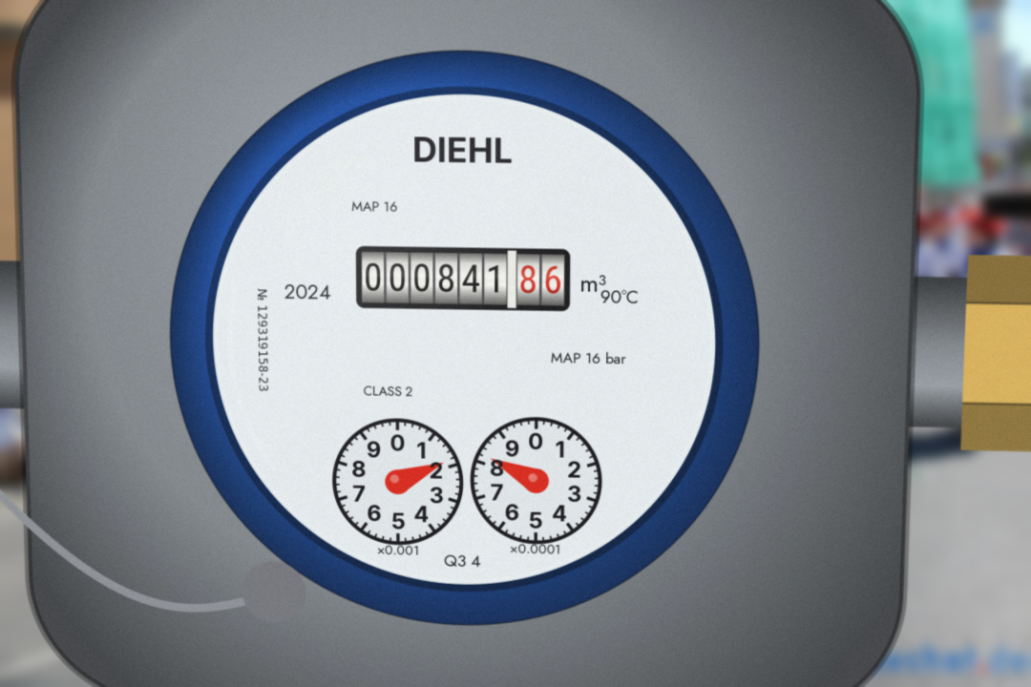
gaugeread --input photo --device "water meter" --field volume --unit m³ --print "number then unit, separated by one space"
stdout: 841.8618 m³
